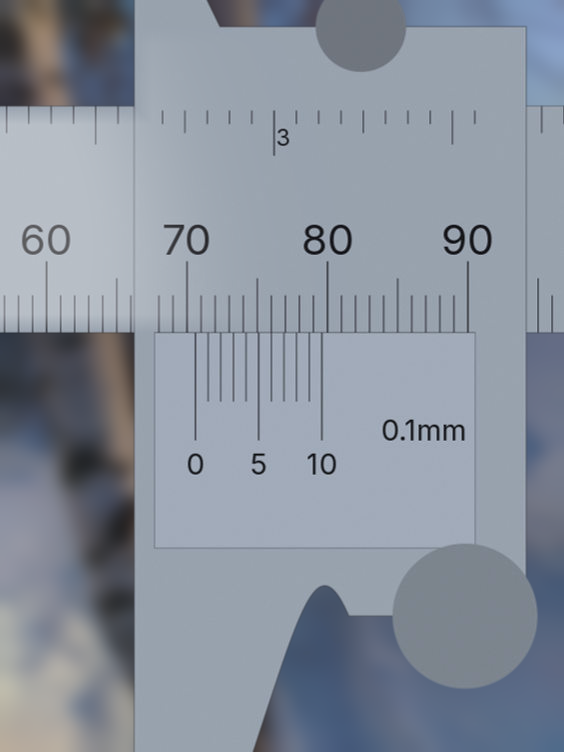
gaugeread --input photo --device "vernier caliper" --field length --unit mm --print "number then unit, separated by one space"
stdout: 70.6 mm
